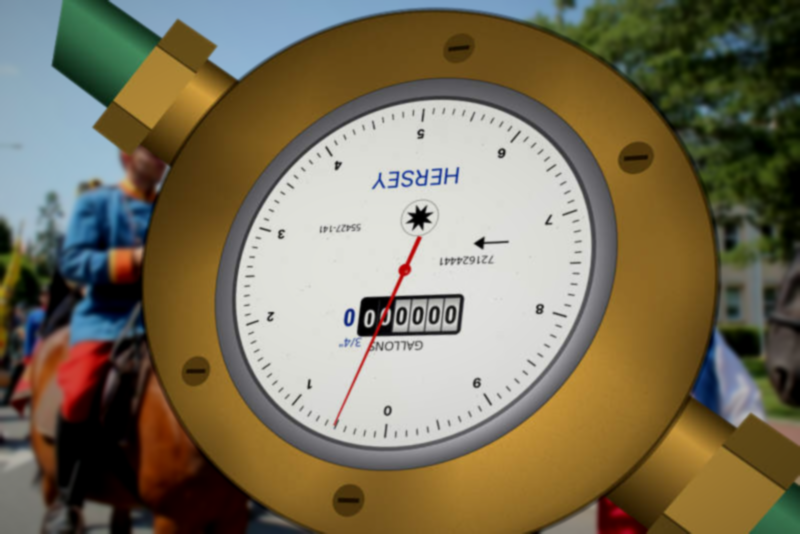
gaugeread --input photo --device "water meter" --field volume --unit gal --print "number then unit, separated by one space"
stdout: 0.5 gal
